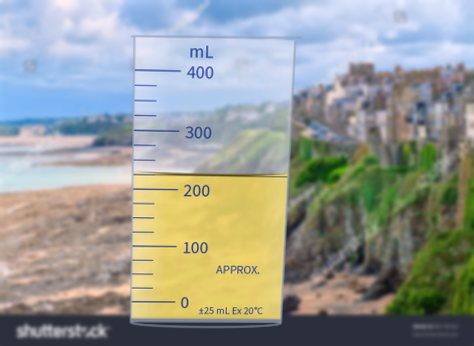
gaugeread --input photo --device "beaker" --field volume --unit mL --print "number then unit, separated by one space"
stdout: 225 mL
